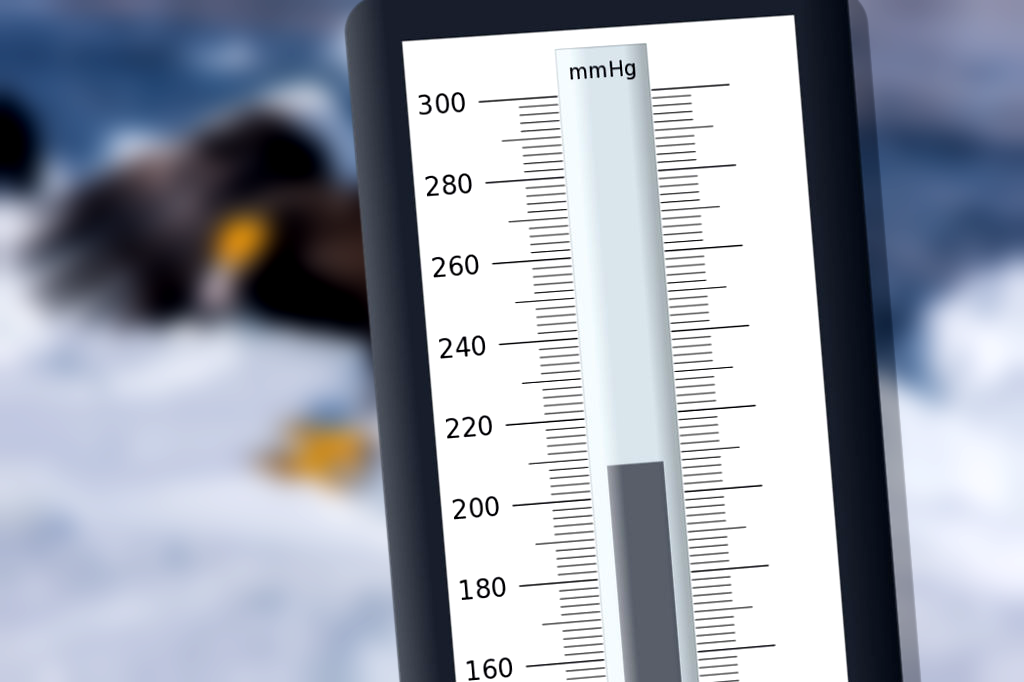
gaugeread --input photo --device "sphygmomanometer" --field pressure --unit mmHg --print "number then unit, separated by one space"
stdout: 208 mmHg
